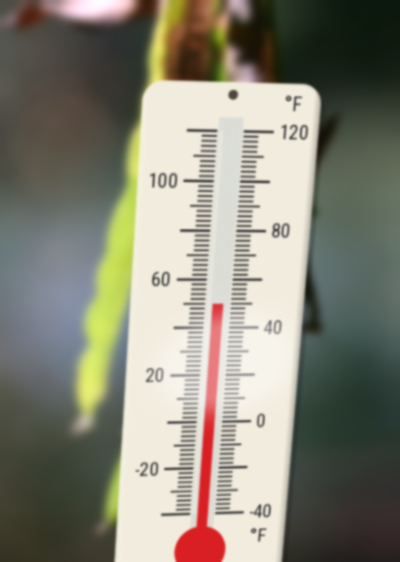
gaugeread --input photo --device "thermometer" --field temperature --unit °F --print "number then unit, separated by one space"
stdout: 50 °F
